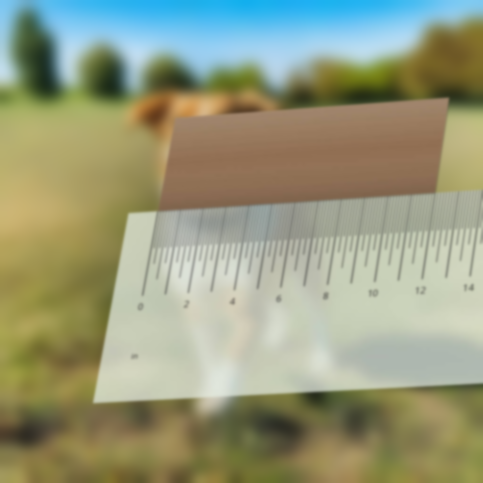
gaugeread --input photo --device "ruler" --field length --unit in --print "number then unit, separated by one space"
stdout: 12 in
